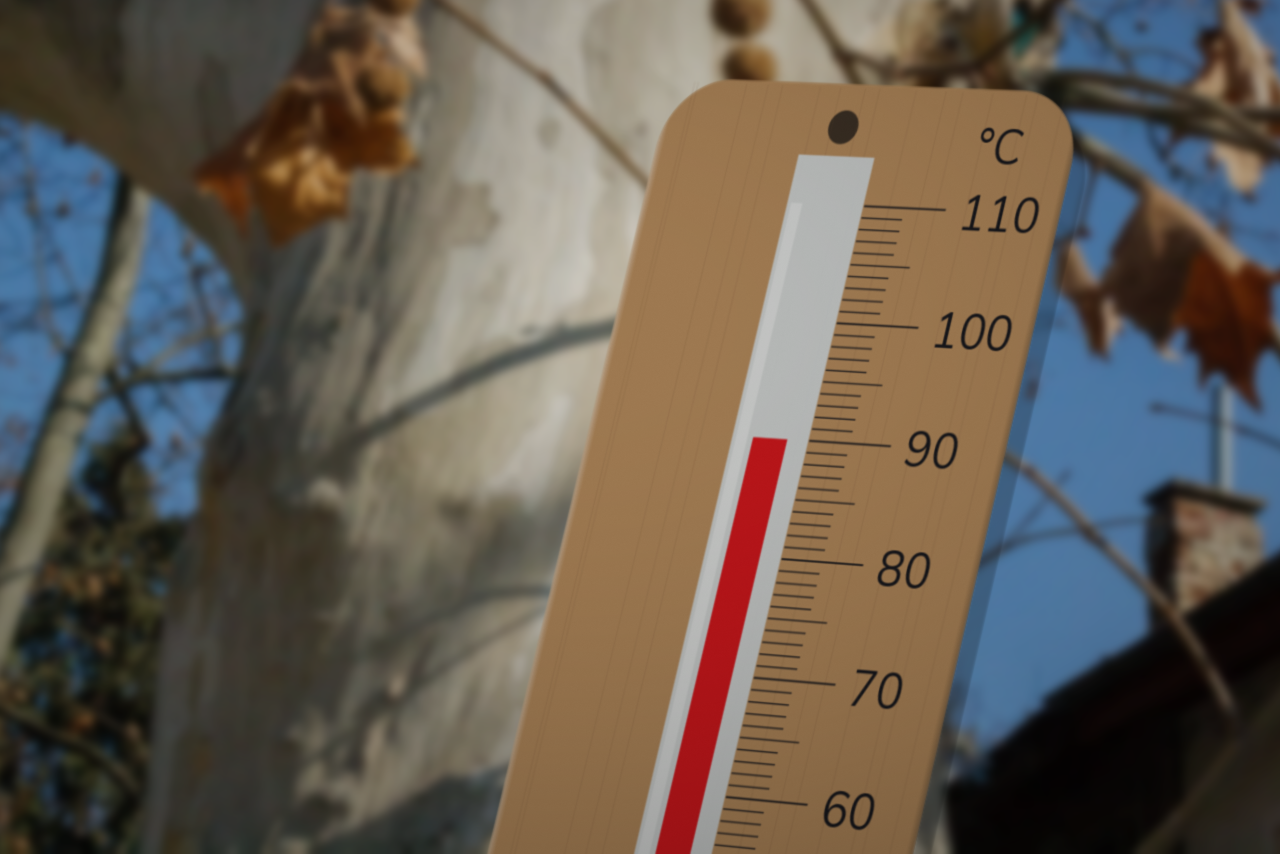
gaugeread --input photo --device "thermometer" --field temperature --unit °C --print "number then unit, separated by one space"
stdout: 90 °C
